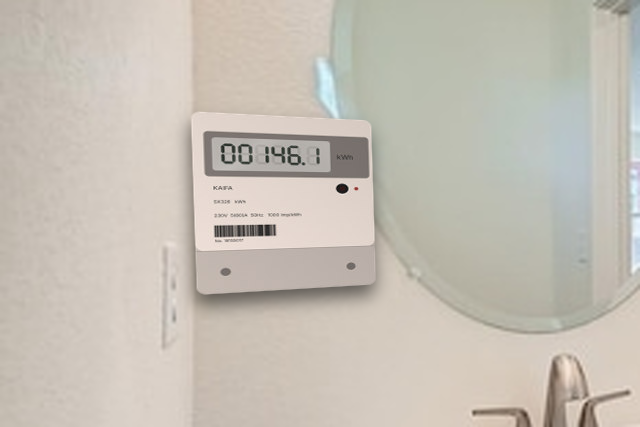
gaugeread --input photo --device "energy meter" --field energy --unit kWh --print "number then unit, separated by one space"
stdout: 146.1 kWh
